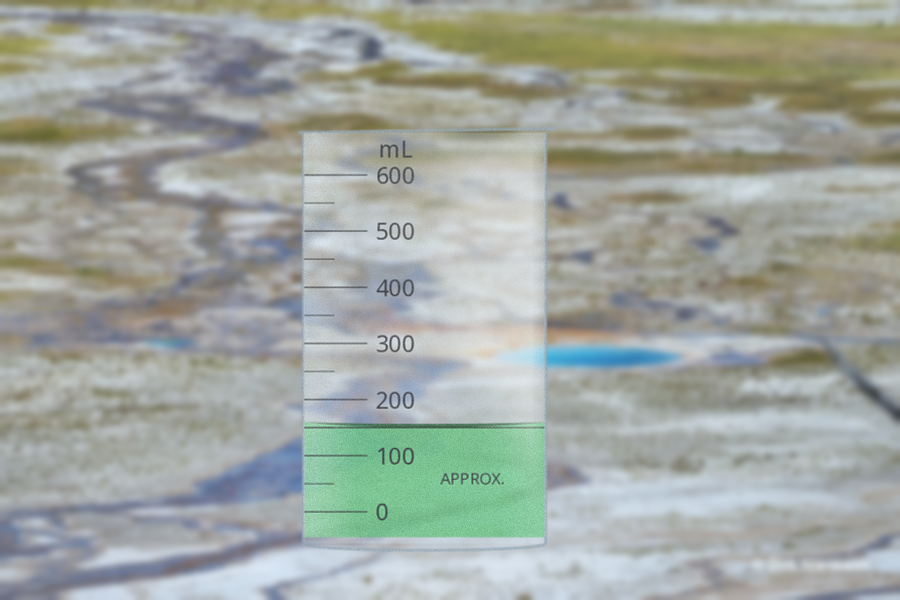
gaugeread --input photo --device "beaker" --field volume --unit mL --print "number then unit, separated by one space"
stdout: 150 mL
